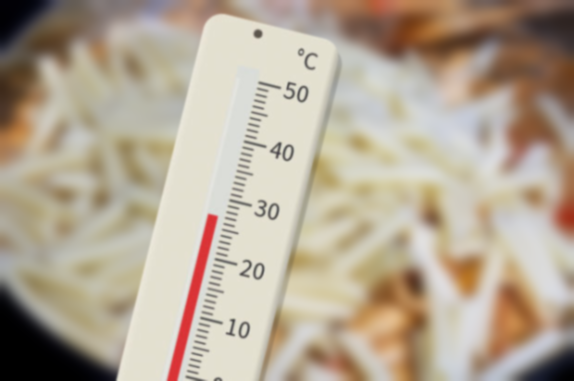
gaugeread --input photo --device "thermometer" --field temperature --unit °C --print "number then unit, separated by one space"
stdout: 27 °C
